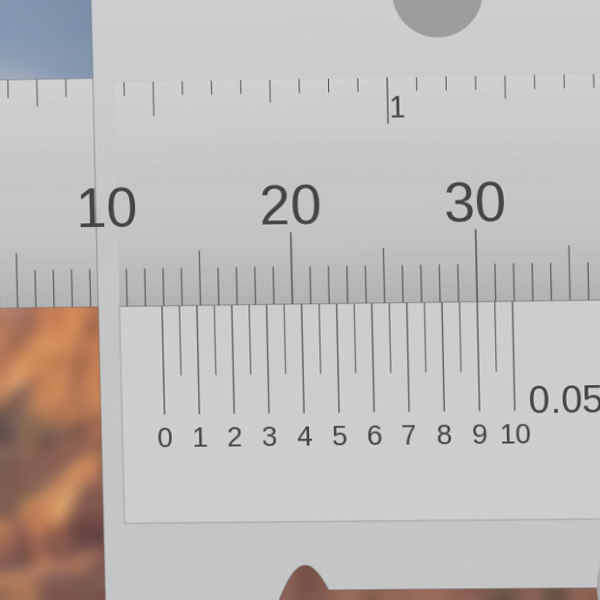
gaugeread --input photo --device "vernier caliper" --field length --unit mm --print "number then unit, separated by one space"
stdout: 12.9 mm
